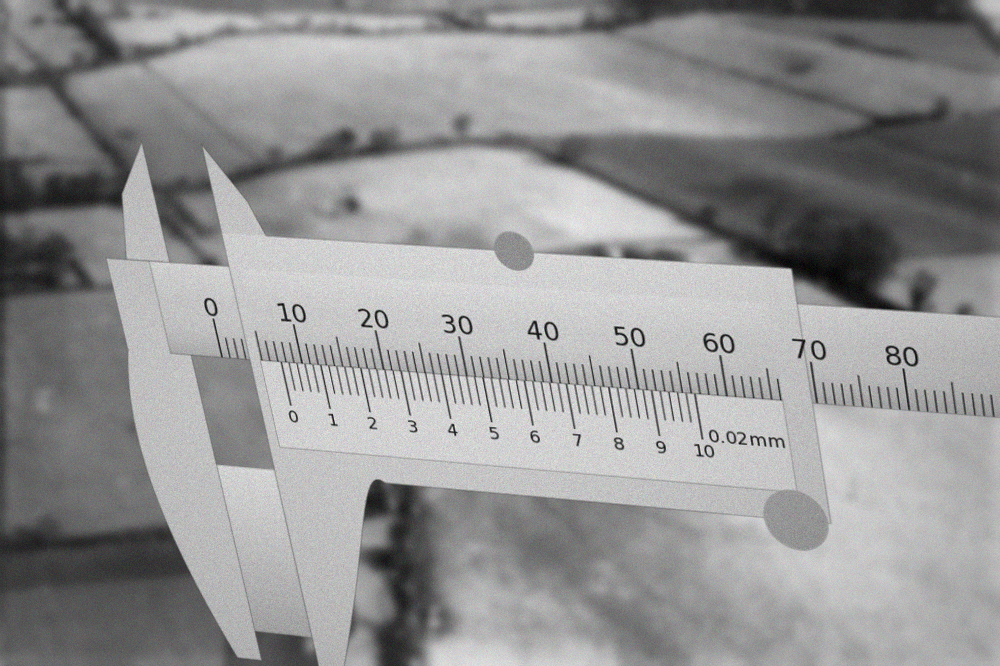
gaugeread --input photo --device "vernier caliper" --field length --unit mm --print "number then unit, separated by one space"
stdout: 7.4 mm
